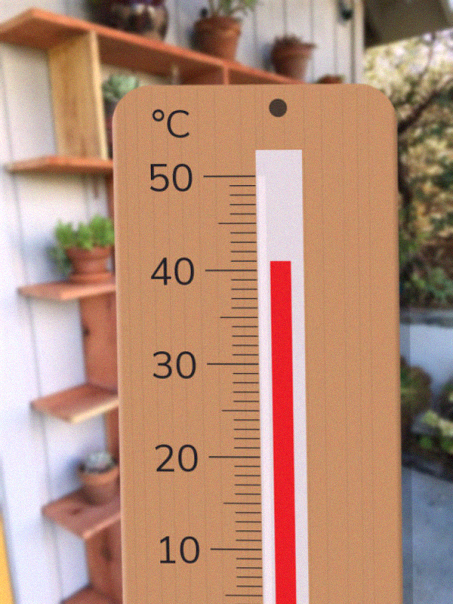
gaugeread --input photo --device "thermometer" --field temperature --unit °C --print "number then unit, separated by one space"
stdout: 41 °C
